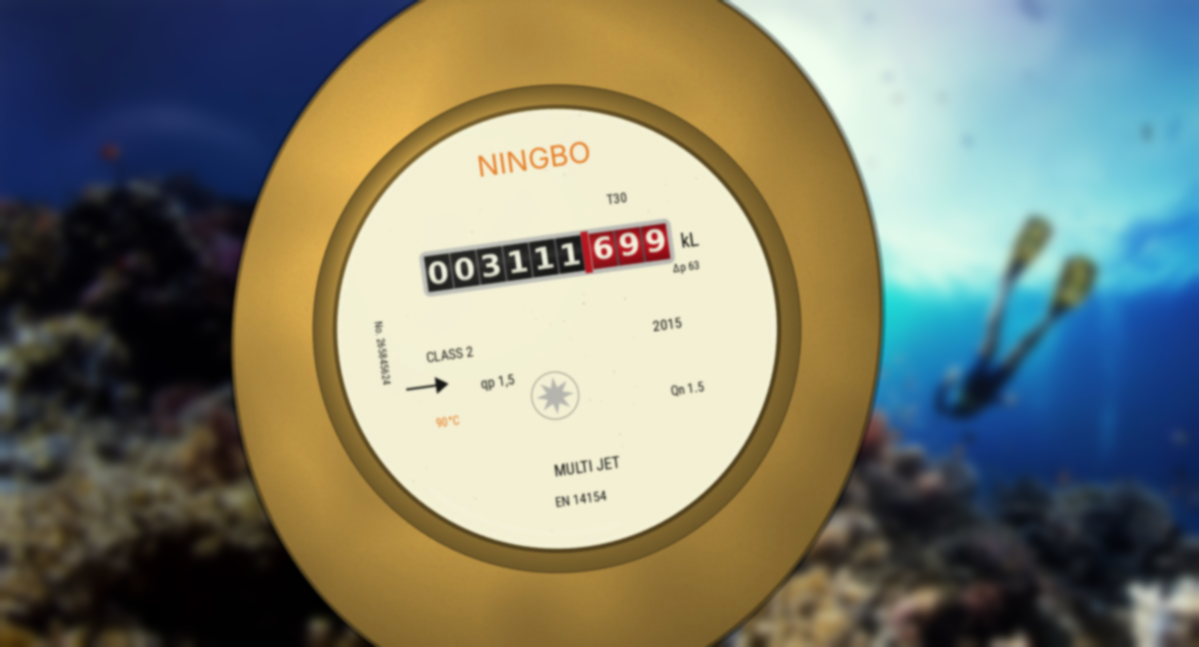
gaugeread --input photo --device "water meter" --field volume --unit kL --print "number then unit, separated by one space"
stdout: 3111.699 kL
